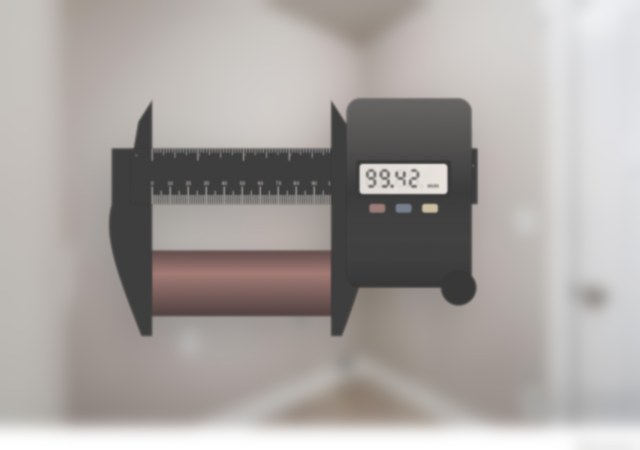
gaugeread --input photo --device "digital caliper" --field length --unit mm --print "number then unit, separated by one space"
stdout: 99.42 mm
